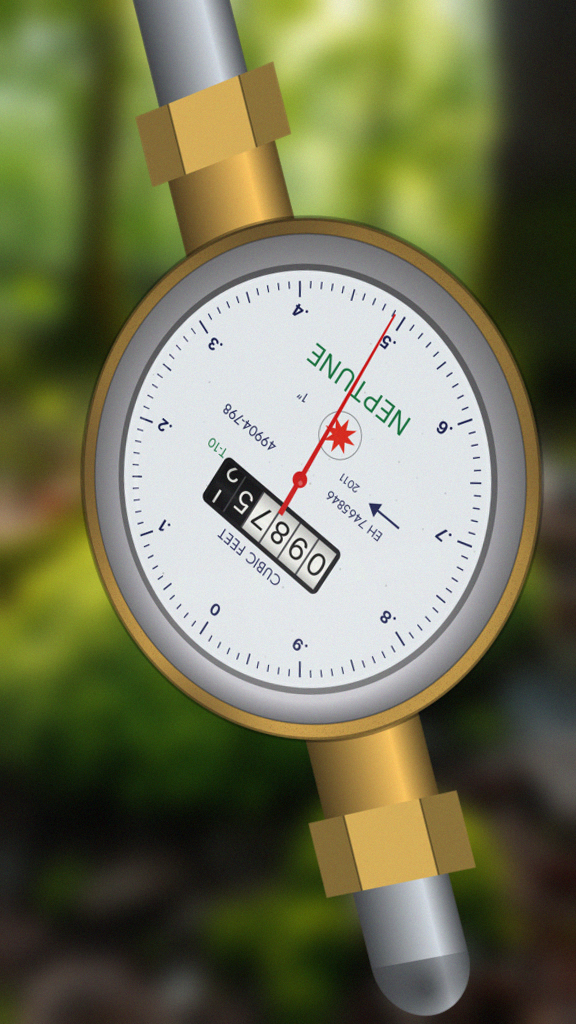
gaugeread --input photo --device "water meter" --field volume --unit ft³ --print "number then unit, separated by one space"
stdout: 98751.49 ft³
